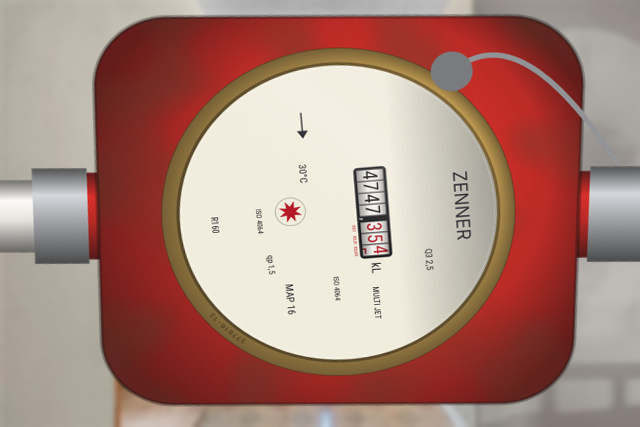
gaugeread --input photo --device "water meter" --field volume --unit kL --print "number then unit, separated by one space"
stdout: 4747.354 kL
